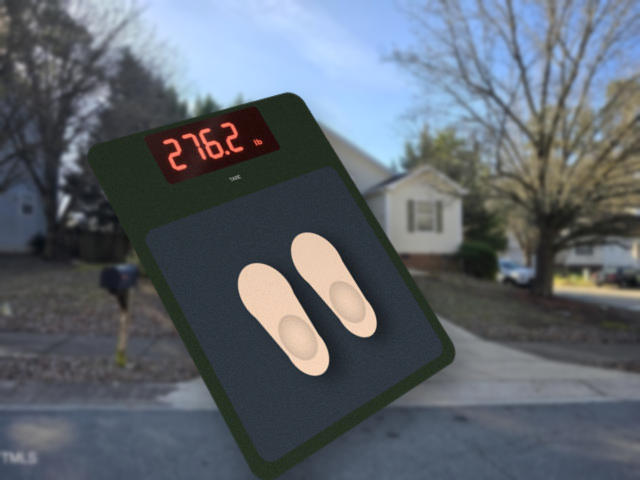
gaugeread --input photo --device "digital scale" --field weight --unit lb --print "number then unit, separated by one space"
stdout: 276.2 lb
